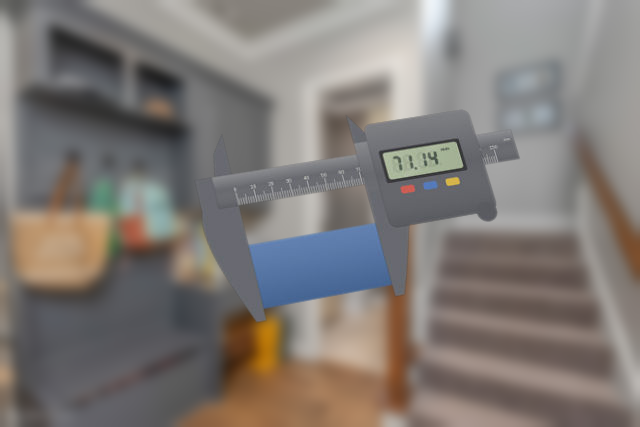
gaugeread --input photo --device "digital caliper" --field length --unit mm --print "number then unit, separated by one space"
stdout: 71.14 mm
